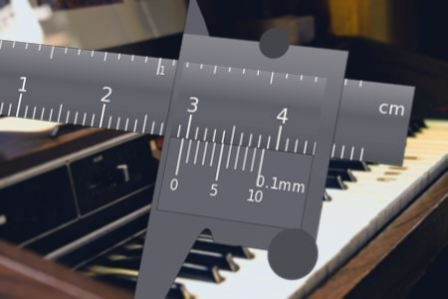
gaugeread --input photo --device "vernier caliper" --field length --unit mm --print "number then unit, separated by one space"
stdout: 29.6 mm
